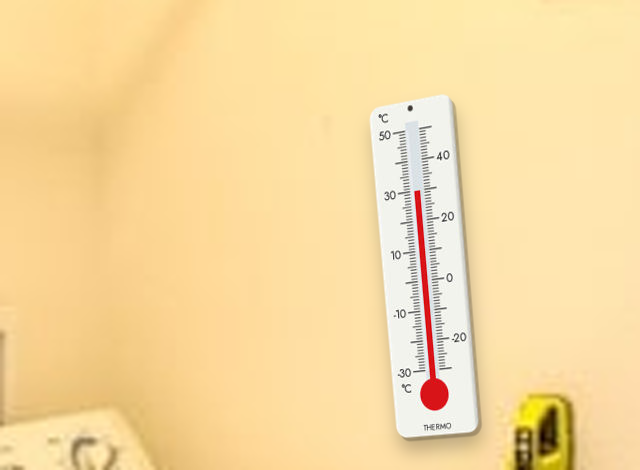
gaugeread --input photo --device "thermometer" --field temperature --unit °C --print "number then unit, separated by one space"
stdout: 30 °C
